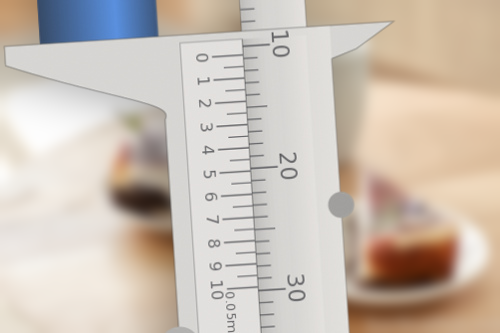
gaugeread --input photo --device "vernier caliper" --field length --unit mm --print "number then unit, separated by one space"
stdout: 10.7 mm
